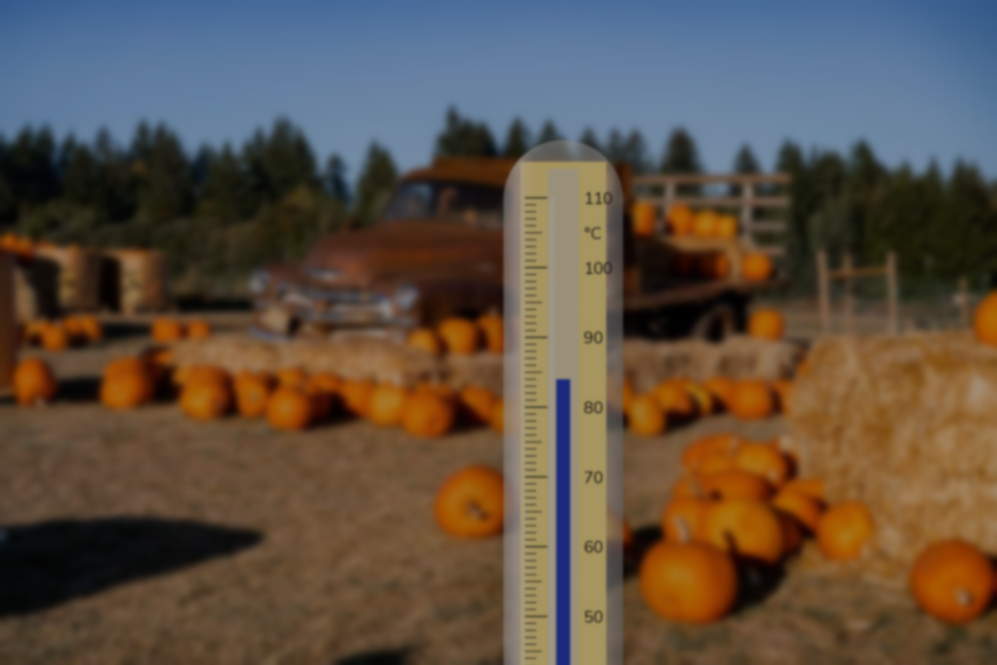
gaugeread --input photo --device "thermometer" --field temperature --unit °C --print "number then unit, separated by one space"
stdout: 84 °C
